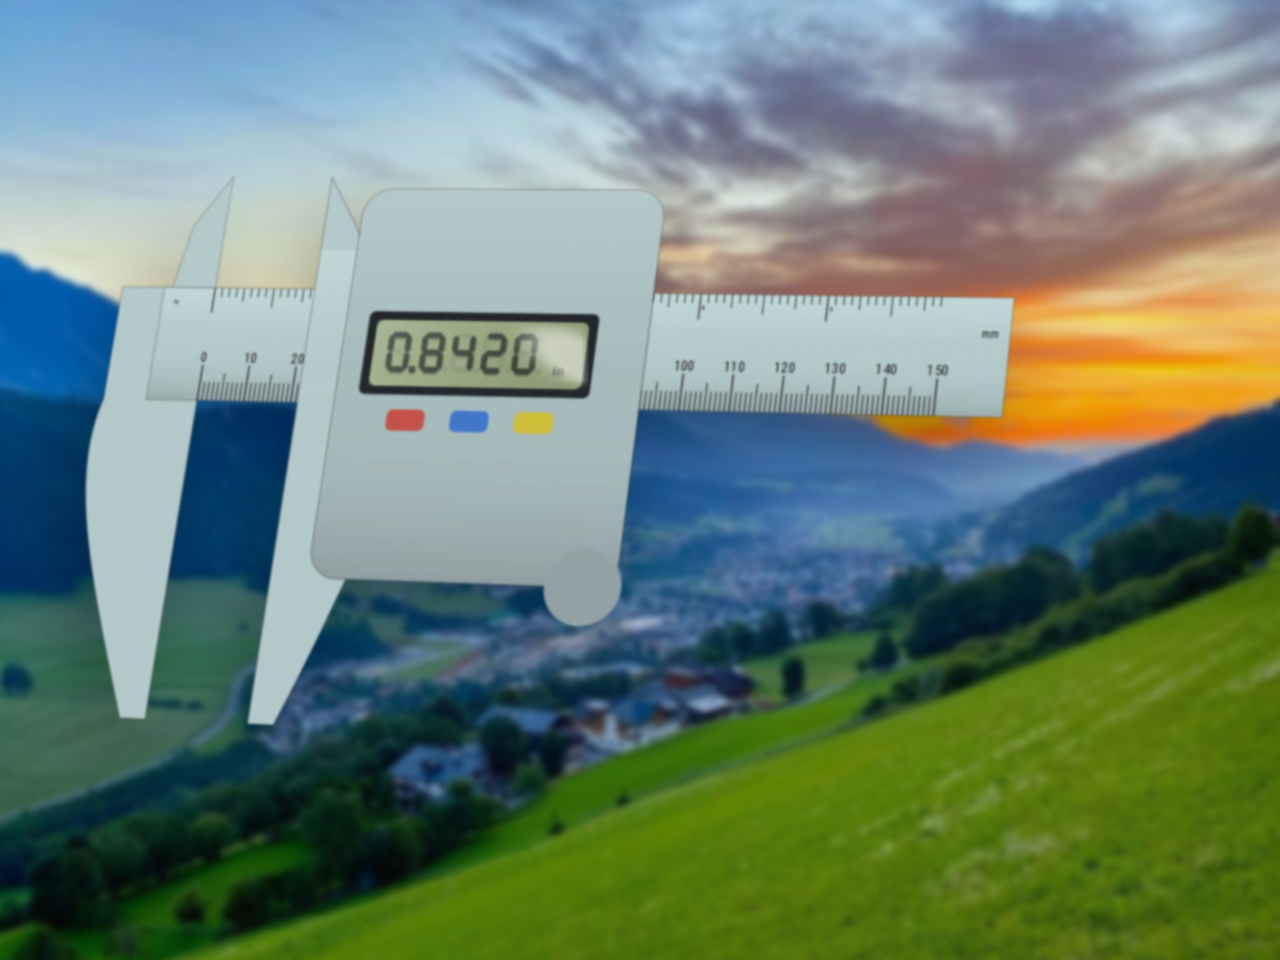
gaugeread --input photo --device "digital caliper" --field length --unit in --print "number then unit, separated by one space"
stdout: 0.8420 in
